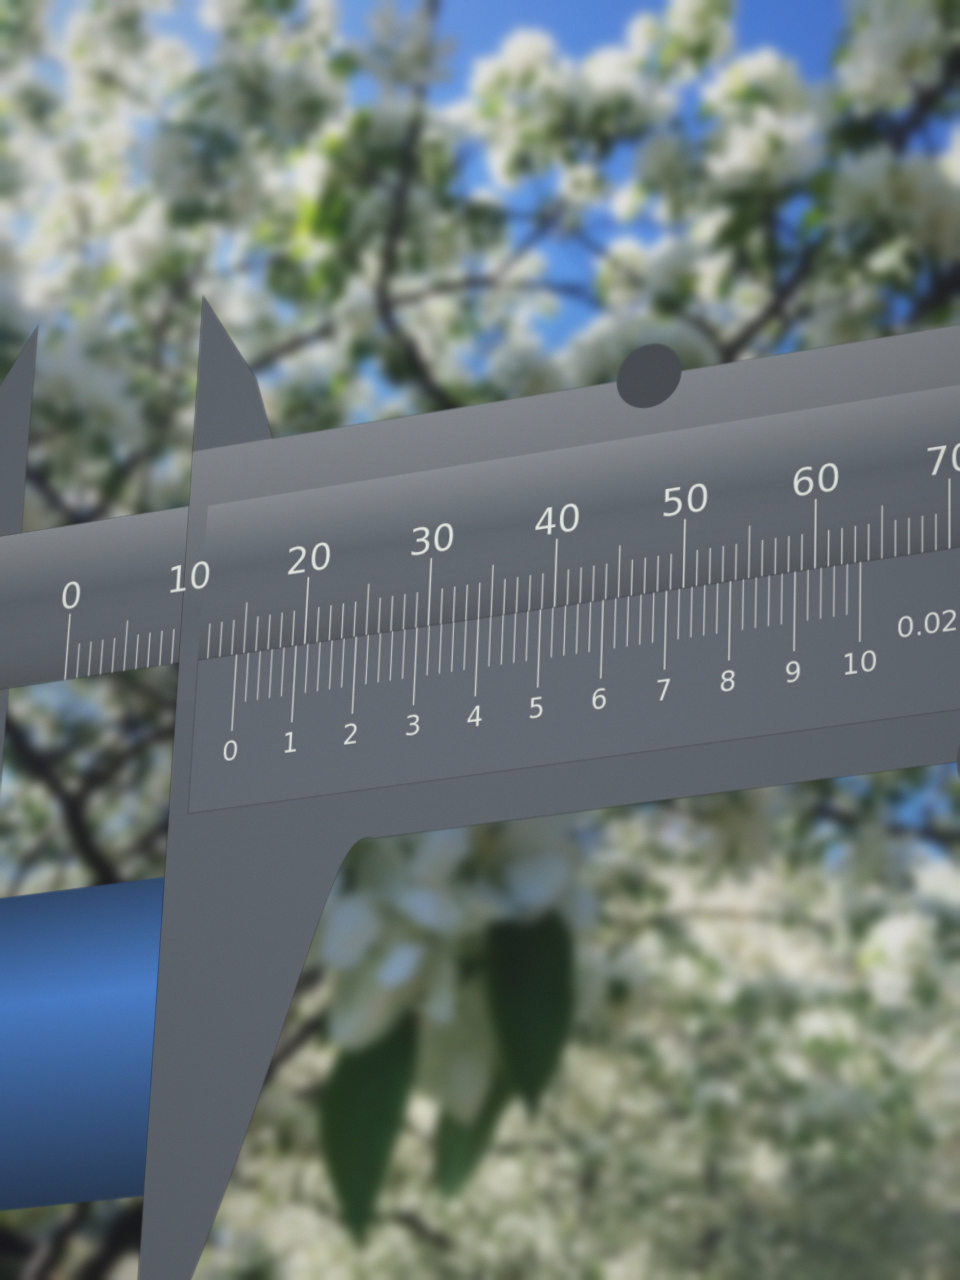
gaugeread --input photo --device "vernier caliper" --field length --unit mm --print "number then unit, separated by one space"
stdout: 14.4 mm
